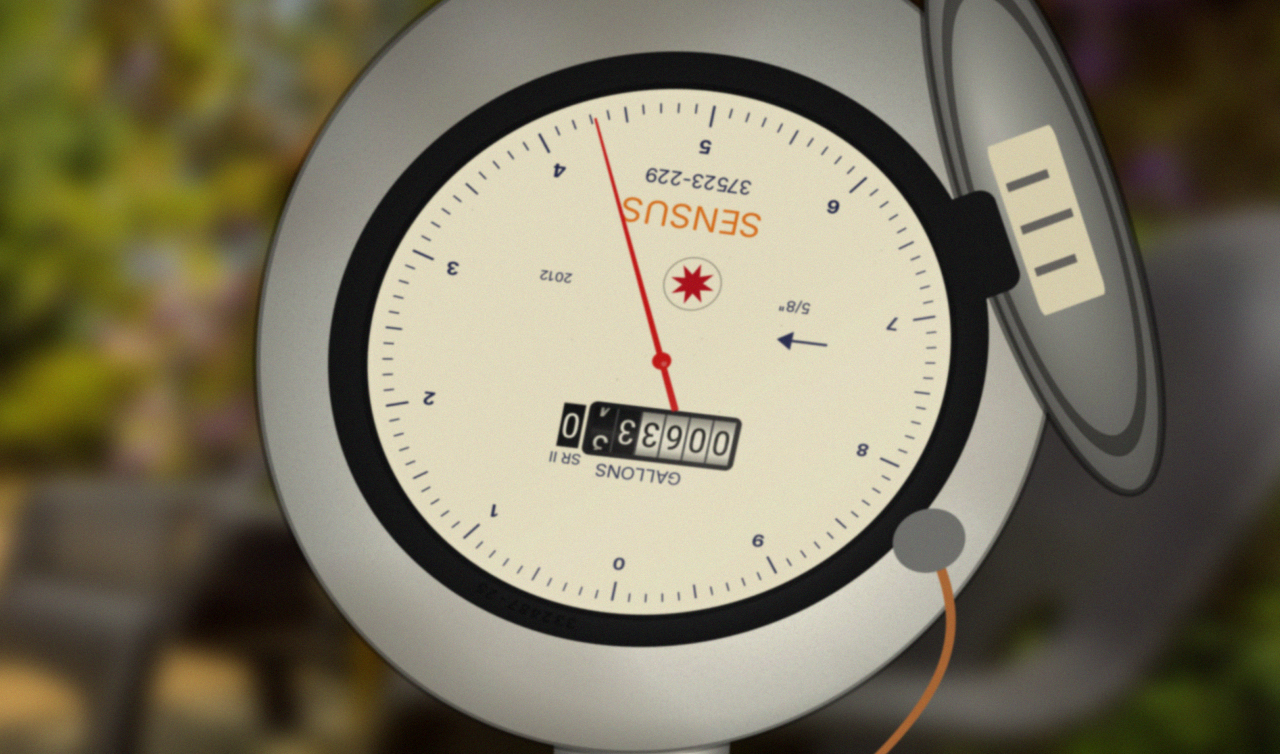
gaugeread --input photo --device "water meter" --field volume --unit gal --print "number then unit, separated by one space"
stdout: 63334.3 gal
